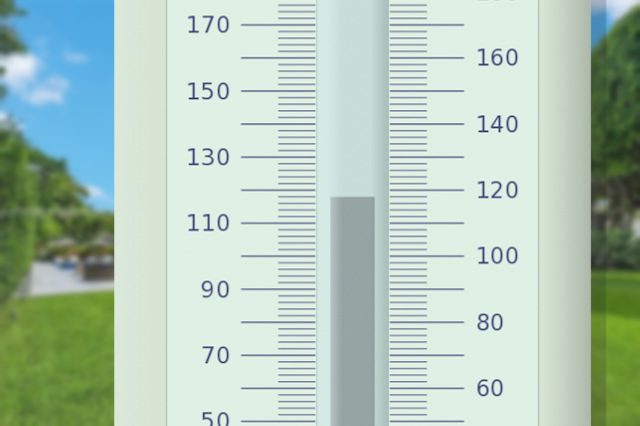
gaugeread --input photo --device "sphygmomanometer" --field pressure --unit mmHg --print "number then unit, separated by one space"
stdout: 118 mmHg
